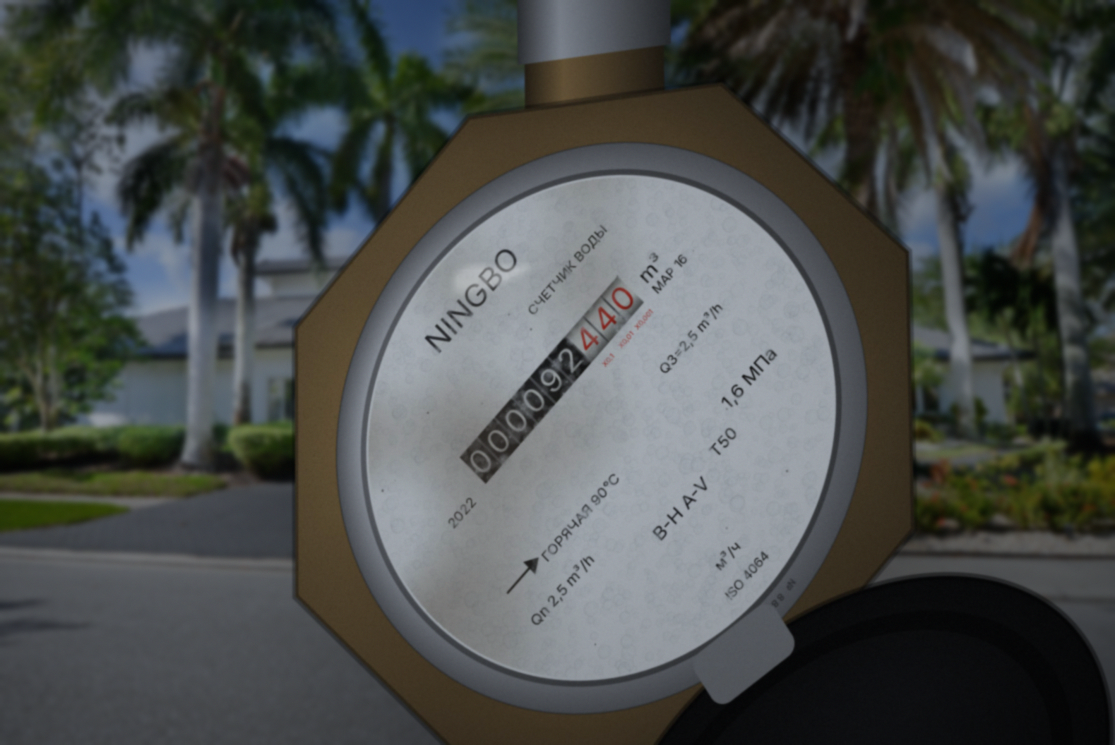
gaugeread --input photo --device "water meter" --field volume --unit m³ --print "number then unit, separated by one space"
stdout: 92.440 m³
